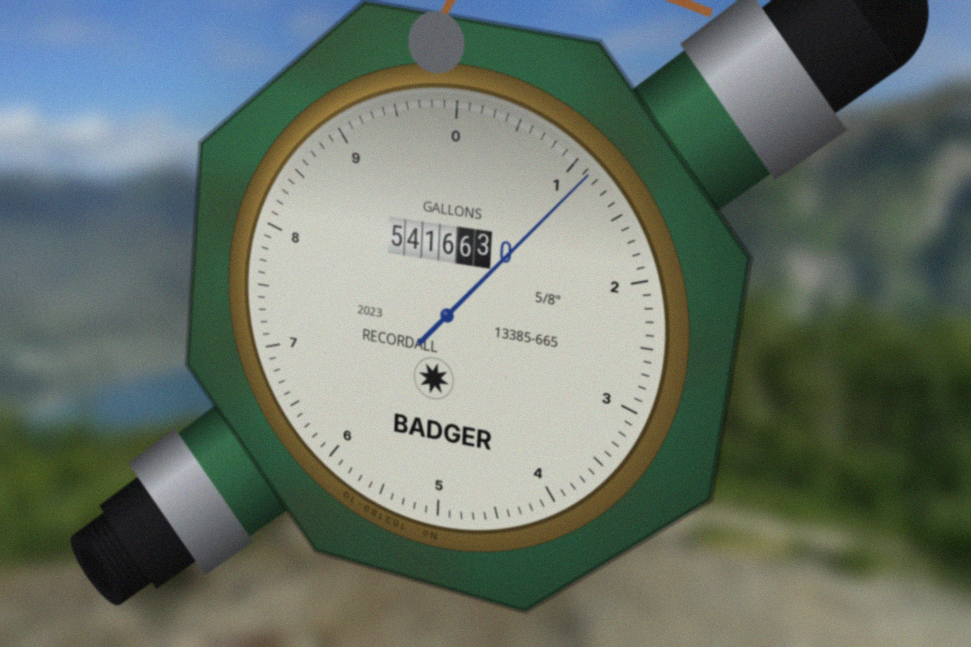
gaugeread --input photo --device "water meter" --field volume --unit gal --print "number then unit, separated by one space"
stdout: 5416631.1 gal
